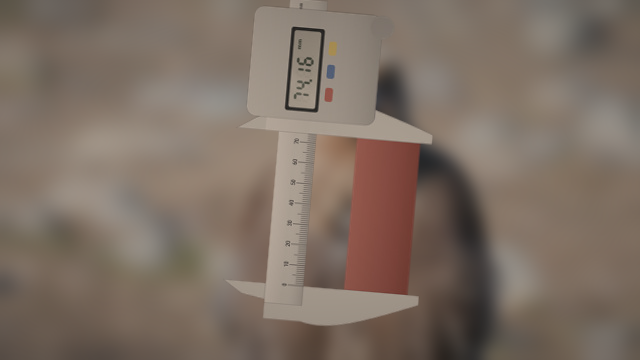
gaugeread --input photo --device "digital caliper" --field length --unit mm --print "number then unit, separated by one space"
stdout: 74.16 mm
